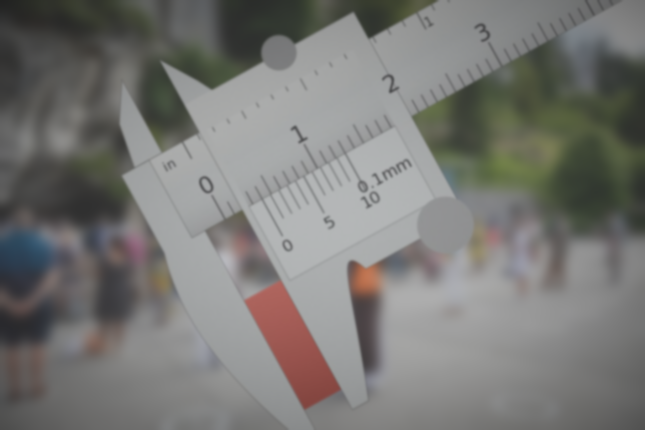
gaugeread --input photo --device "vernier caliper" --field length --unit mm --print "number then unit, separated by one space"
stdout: 4.0 mm
